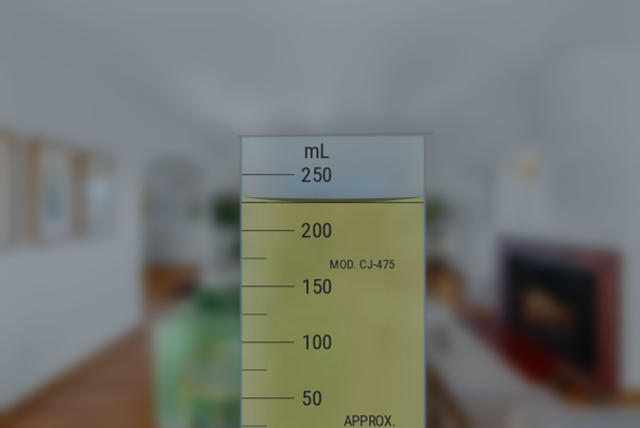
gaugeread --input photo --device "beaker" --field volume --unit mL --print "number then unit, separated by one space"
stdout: 225 mL
